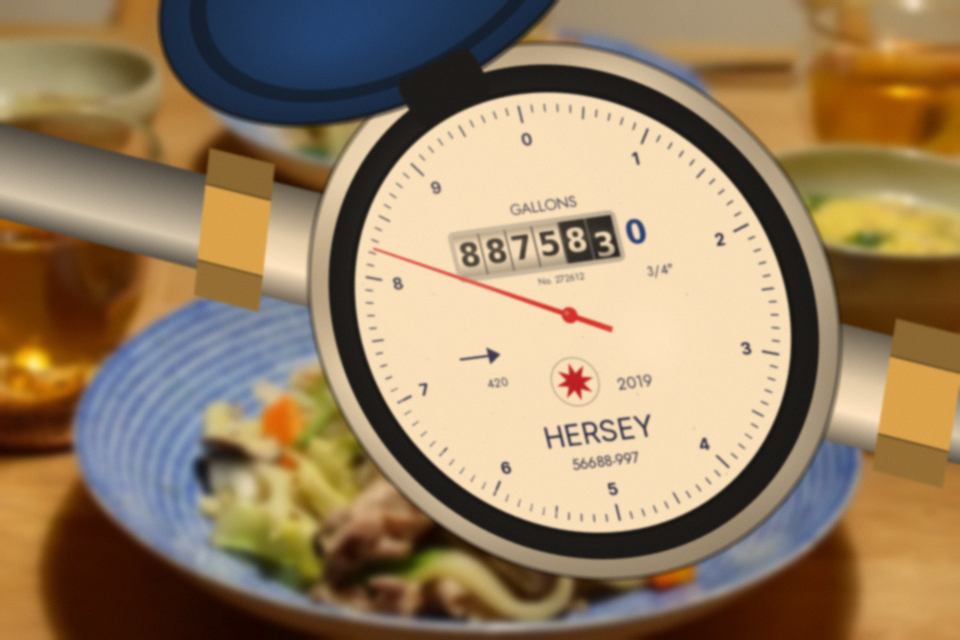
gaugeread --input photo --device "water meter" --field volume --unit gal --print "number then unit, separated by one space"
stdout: 8875828.2 gal
